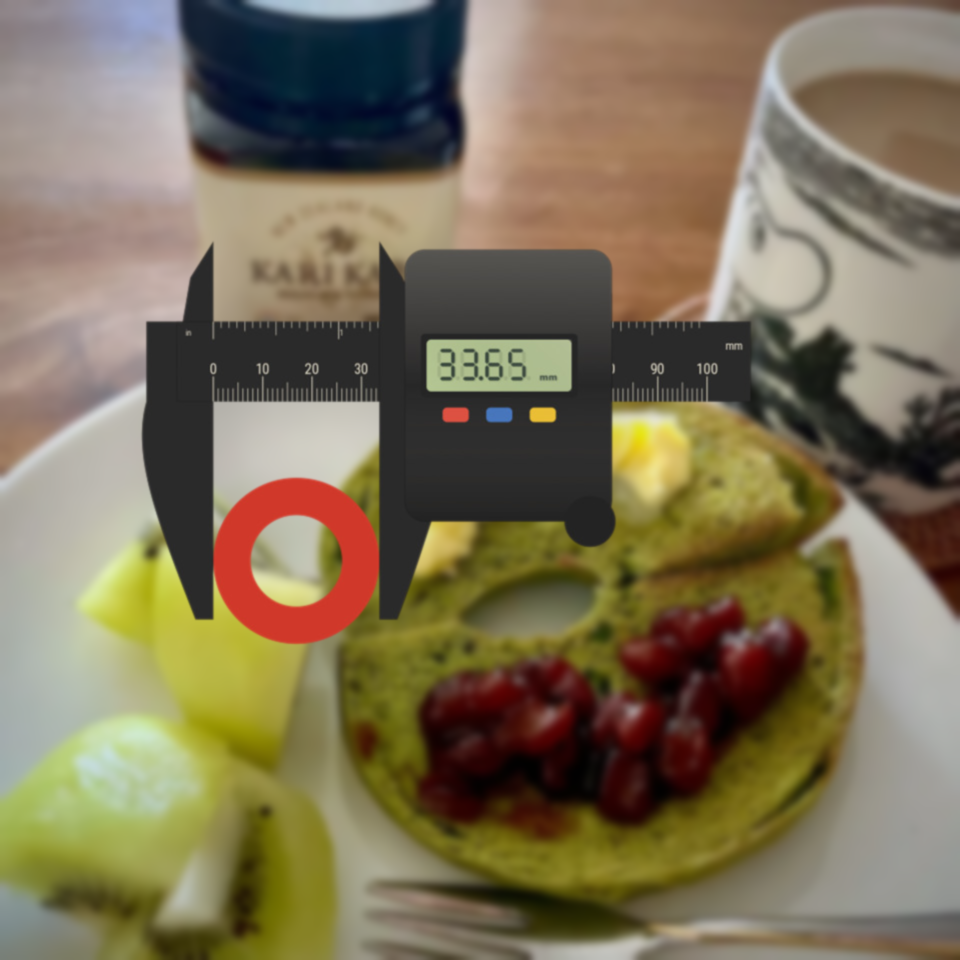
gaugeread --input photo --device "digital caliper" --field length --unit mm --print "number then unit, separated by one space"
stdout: 33.65 mm
